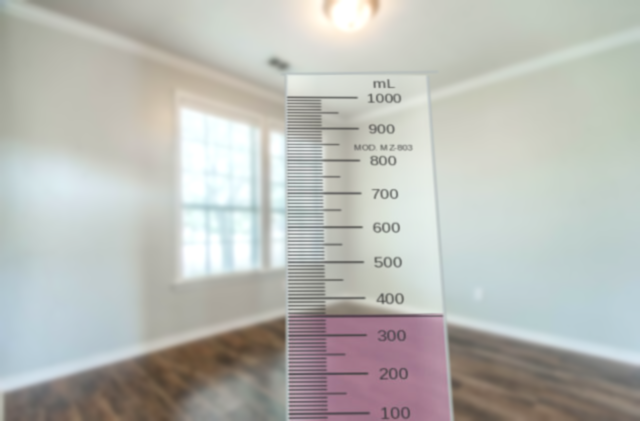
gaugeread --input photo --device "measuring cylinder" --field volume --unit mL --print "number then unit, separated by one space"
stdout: 350 mL
